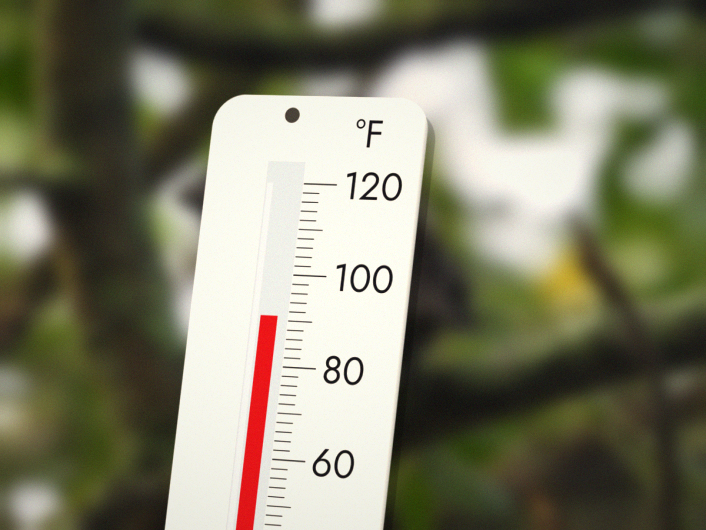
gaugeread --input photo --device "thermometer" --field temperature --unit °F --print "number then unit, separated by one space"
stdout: 91 °F
